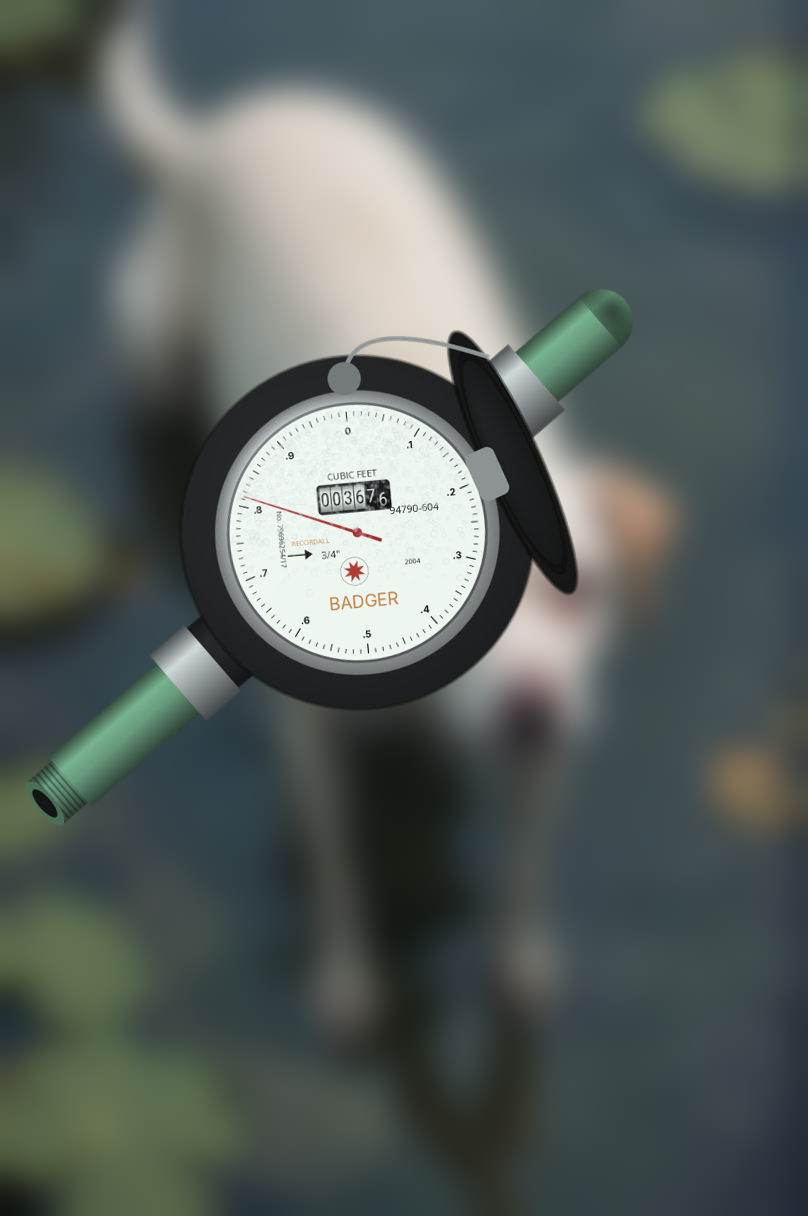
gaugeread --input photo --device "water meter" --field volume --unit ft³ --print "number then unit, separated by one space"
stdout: 3675.81 ft³
